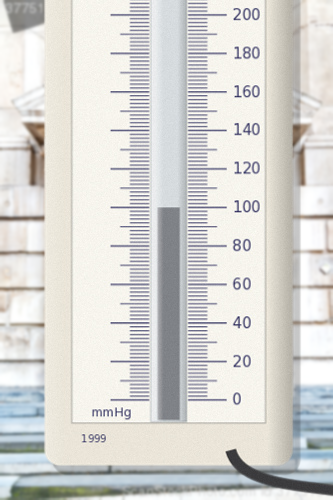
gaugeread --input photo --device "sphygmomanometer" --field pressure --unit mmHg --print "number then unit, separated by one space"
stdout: 100 mmHg
